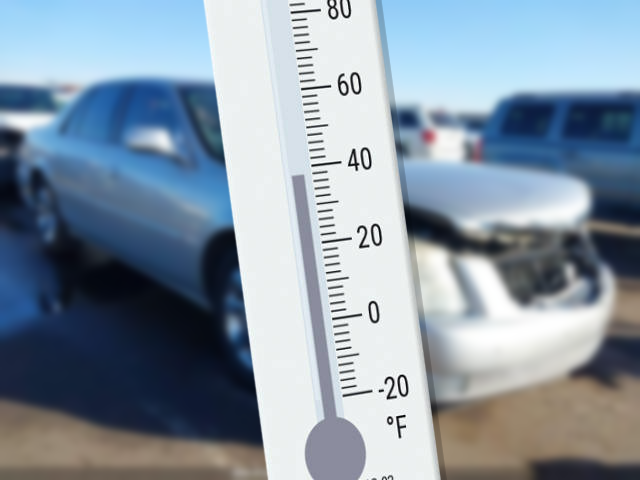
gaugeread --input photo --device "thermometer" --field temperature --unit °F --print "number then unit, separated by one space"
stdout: 38 °F
